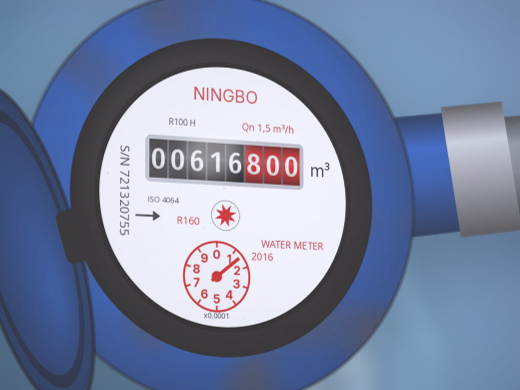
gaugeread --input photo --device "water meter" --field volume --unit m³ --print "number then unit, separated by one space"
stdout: 616.8001 m³
